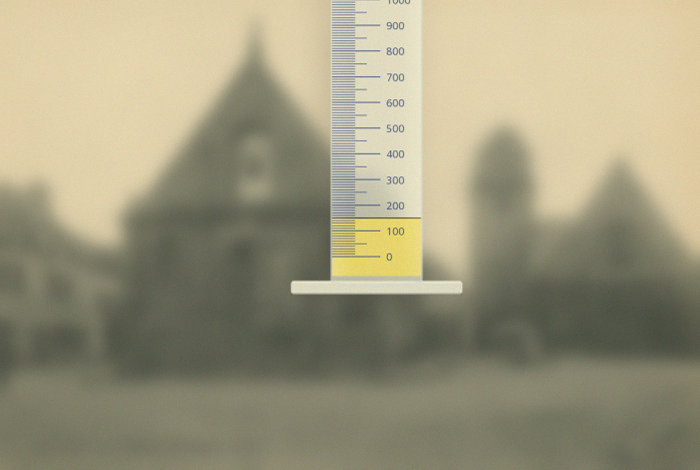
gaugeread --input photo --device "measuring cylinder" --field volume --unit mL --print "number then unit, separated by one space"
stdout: 150 mL
